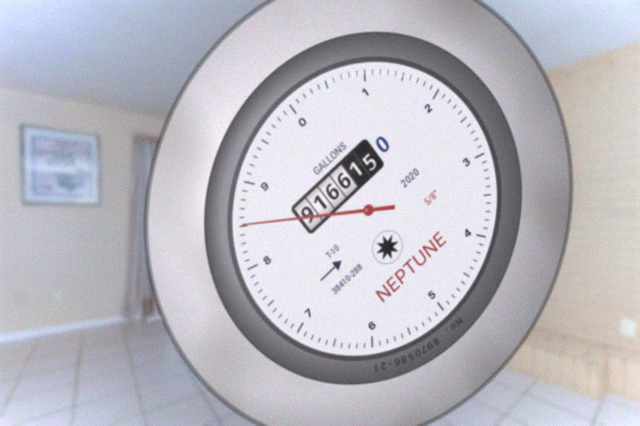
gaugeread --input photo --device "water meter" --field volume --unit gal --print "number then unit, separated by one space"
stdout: 9166148.5 gal
